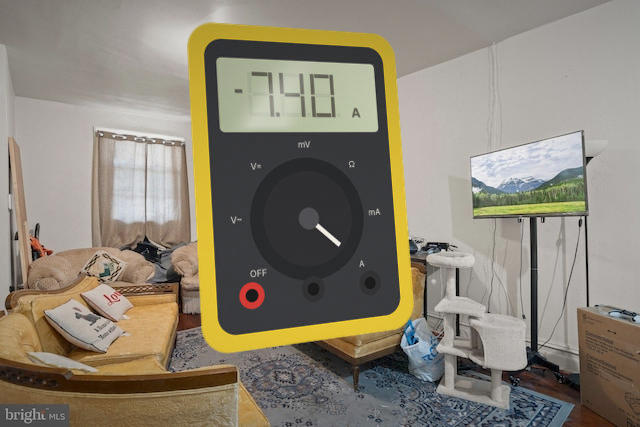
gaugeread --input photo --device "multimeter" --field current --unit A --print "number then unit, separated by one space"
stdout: -7.40 A
